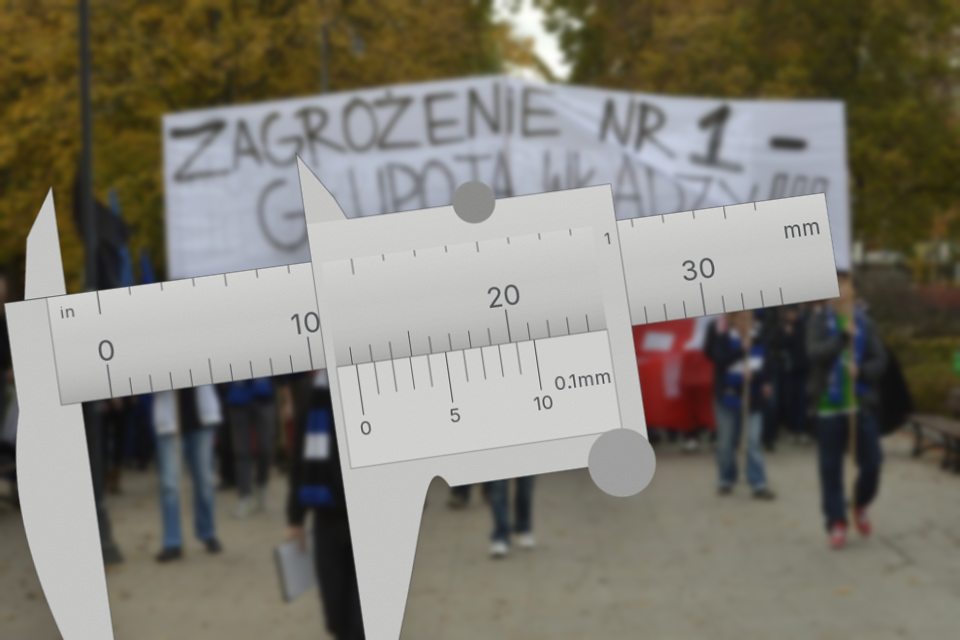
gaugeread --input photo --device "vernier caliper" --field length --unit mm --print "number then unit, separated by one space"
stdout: 12.2 mm
